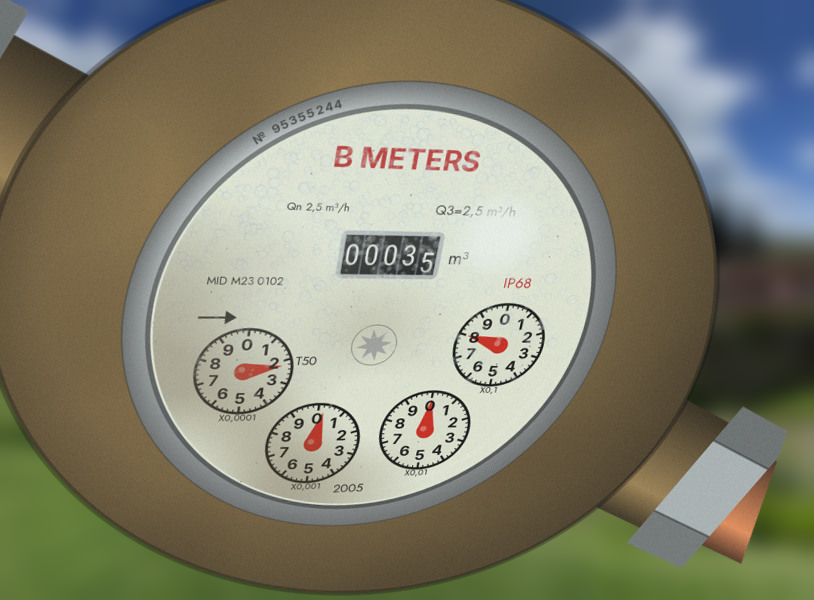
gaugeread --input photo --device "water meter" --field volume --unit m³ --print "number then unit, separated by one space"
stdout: 34.8002 m³
